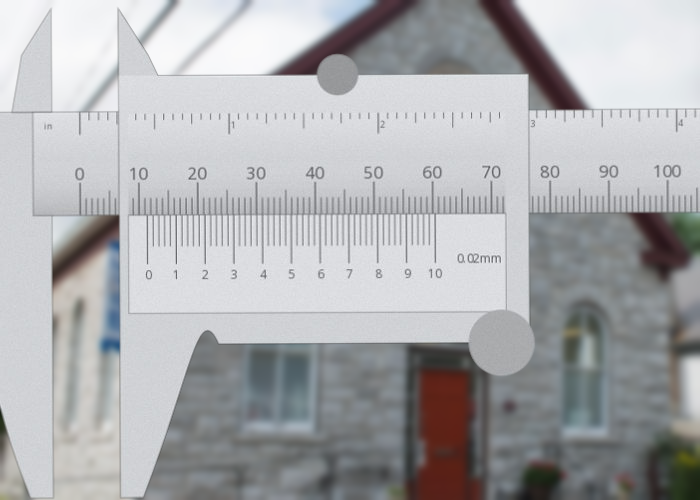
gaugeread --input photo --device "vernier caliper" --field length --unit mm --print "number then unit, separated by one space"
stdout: 11.4 mm
